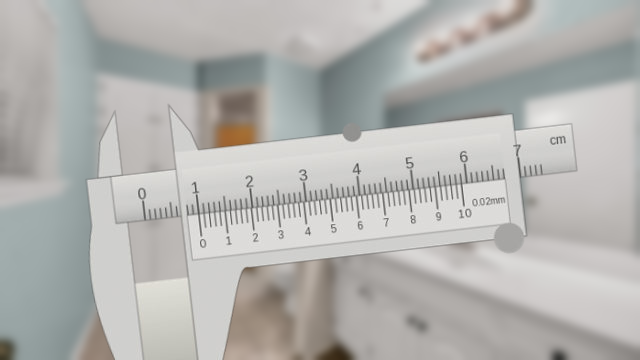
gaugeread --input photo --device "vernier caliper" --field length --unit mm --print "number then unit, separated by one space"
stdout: 10.0 mm
